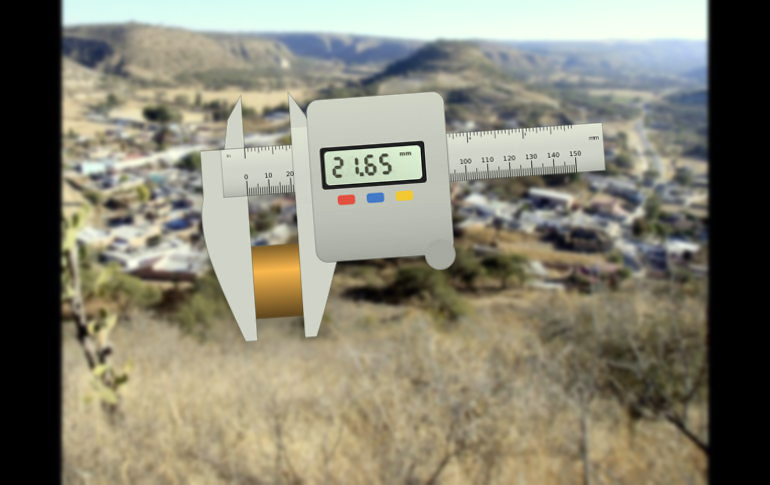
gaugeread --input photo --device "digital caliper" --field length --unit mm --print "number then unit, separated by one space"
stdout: 21.65 mm
